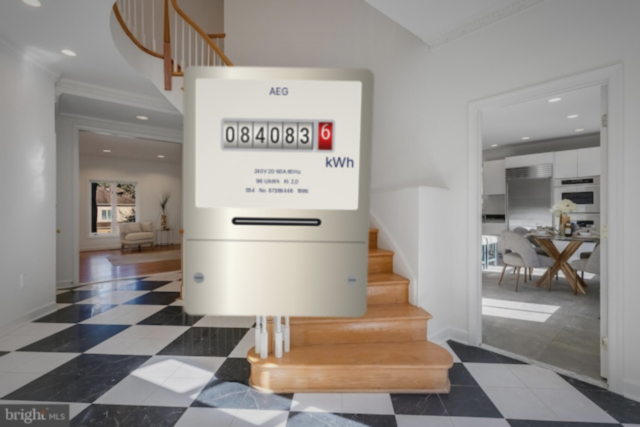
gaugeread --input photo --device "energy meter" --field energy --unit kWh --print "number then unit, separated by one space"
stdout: 84083.6 kWh
